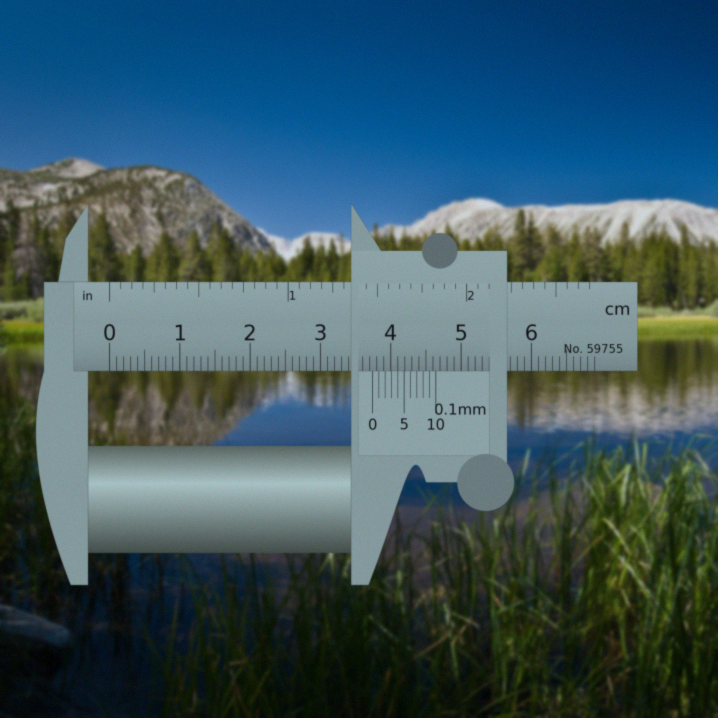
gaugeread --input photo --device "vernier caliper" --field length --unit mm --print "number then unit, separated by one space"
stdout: 37.4 mm
